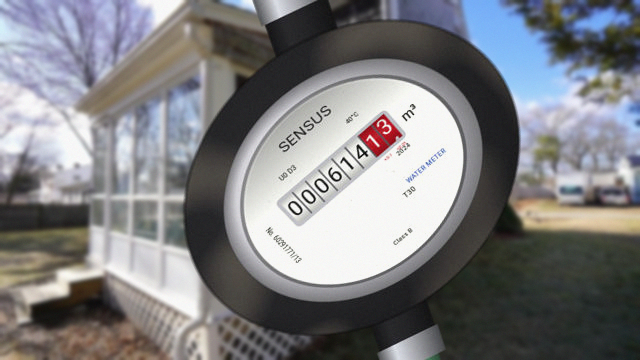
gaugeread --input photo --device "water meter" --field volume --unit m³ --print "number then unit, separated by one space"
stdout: 614.13 m³
